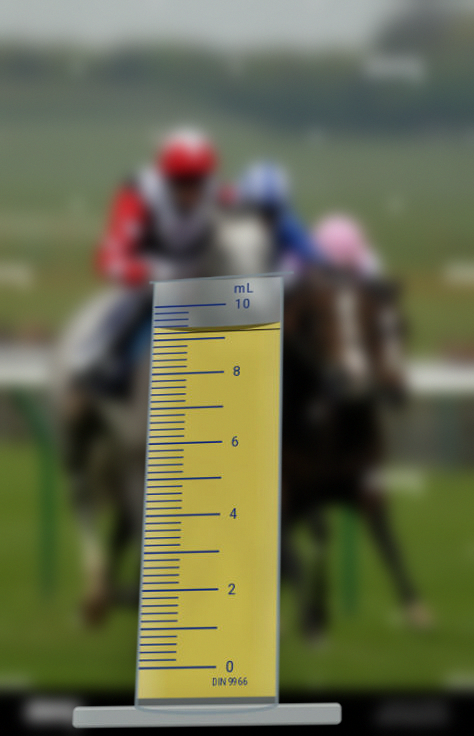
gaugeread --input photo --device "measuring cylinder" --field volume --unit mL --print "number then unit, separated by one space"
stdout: 9.2 mL
